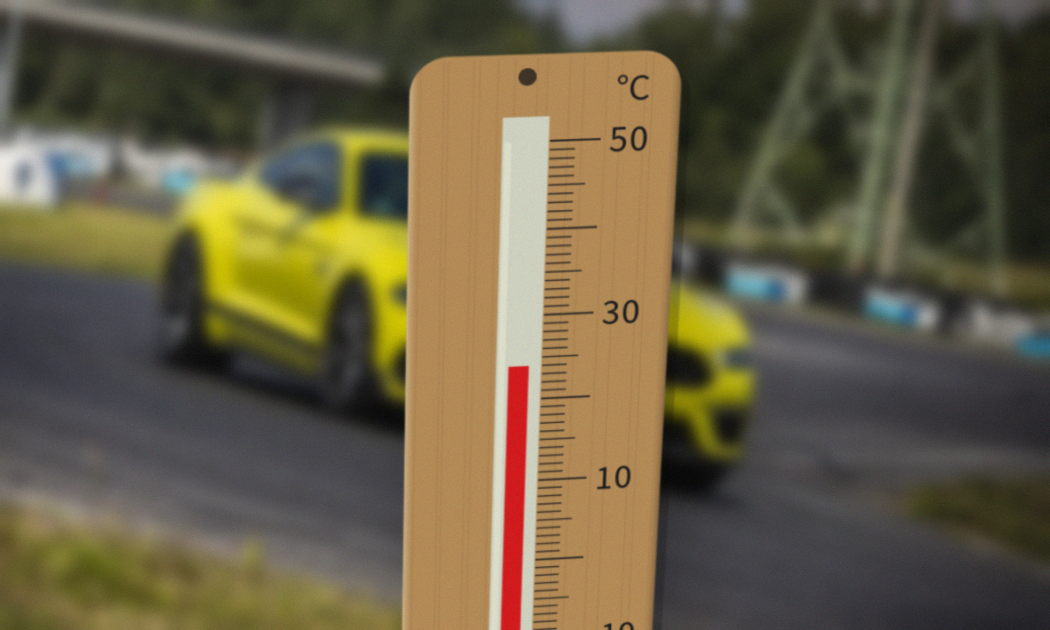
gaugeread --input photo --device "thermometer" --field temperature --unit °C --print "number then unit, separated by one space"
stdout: 24 °C
